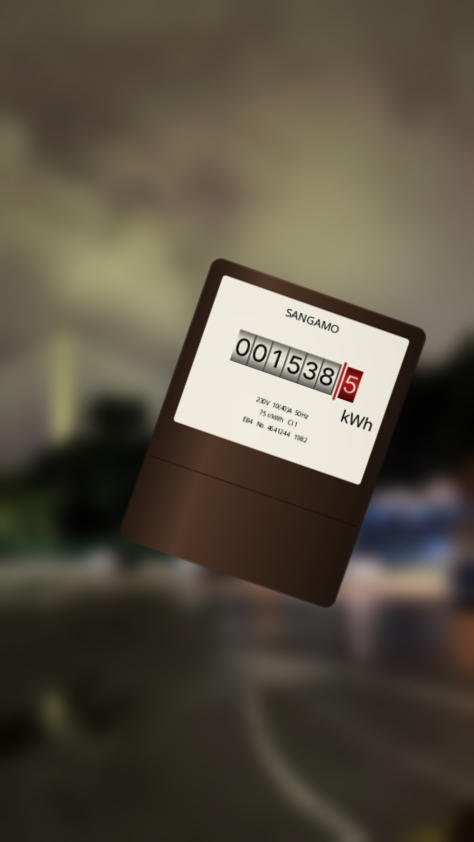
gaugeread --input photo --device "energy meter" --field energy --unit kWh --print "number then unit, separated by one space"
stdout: 1538.5 kWh
